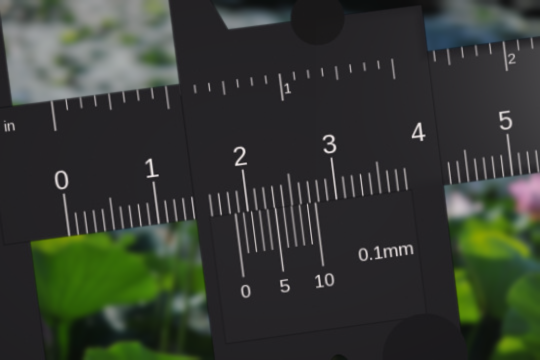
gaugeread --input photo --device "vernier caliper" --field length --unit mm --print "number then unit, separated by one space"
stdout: 18.6 mm
